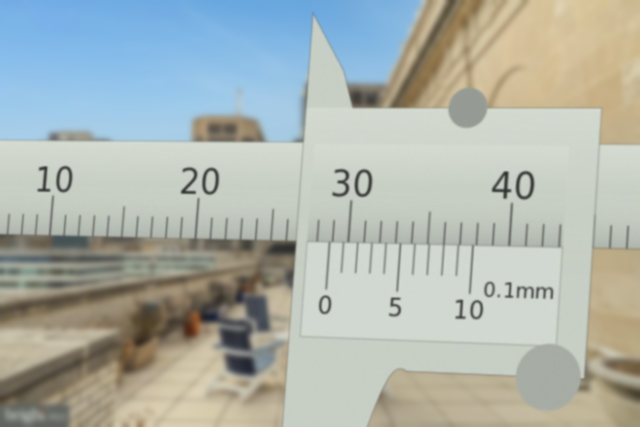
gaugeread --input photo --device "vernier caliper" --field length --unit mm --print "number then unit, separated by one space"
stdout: 28.8 mm
